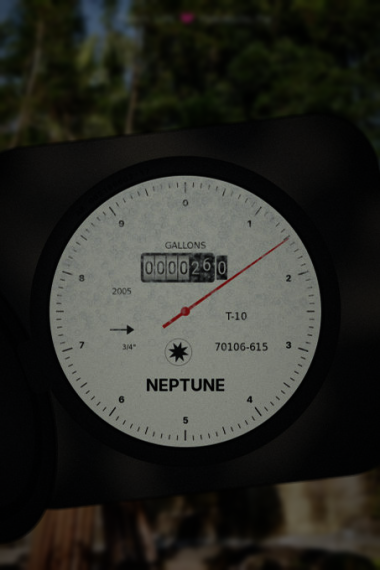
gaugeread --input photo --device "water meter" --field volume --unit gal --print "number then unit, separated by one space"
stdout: 261.5 gal
